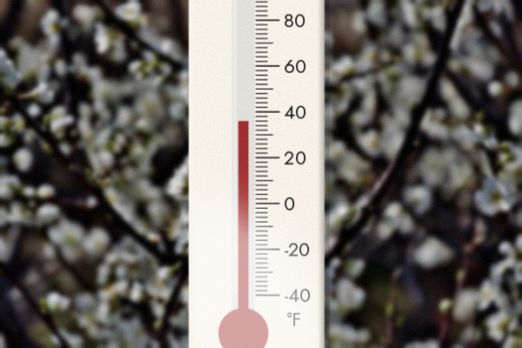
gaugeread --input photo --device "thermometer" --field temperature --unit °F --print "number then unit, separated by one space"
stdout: 36 °F
